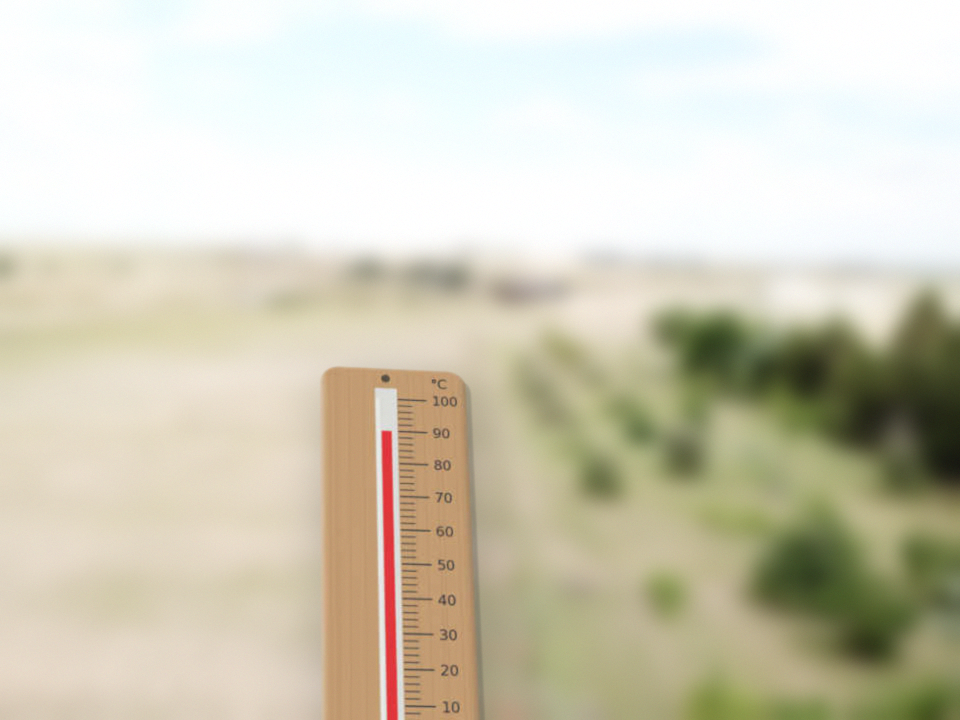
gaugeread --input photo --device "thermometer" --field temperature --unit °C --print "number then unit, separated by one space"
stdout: 90 °C
